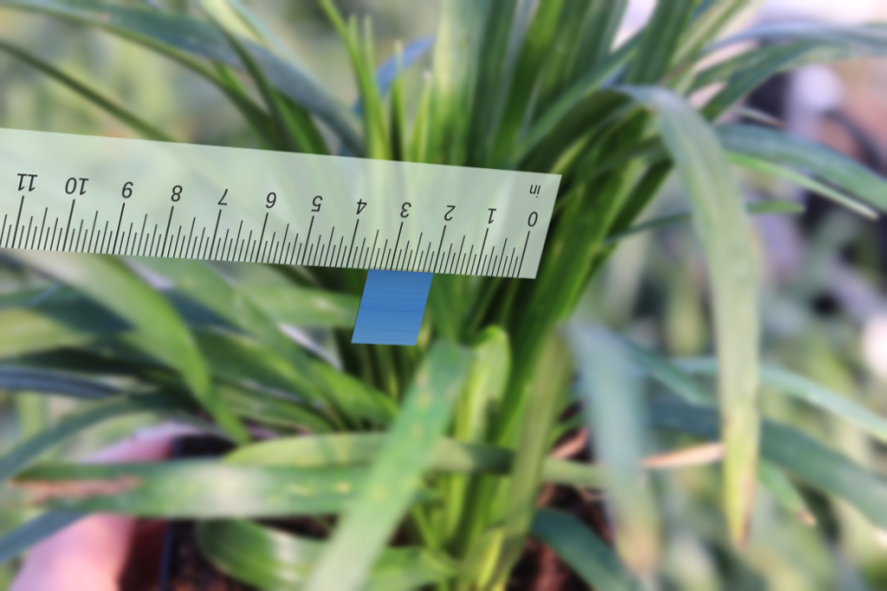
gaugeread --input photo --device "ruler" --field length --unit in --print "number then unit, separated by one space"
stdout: 1.5 in
